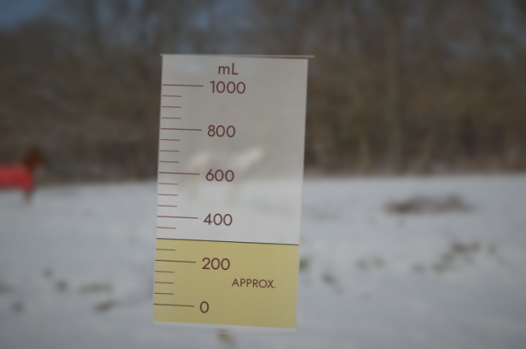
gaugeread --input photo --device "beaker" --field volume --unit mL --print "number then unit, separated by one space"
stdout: 300 mL
